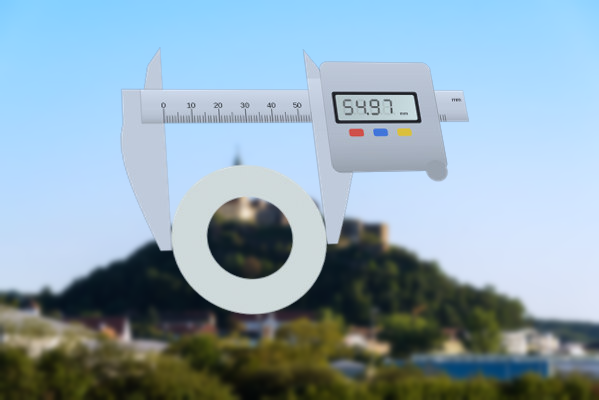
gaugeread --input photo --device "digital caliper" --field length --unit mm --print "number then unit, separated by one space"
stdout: 54.97 mm
